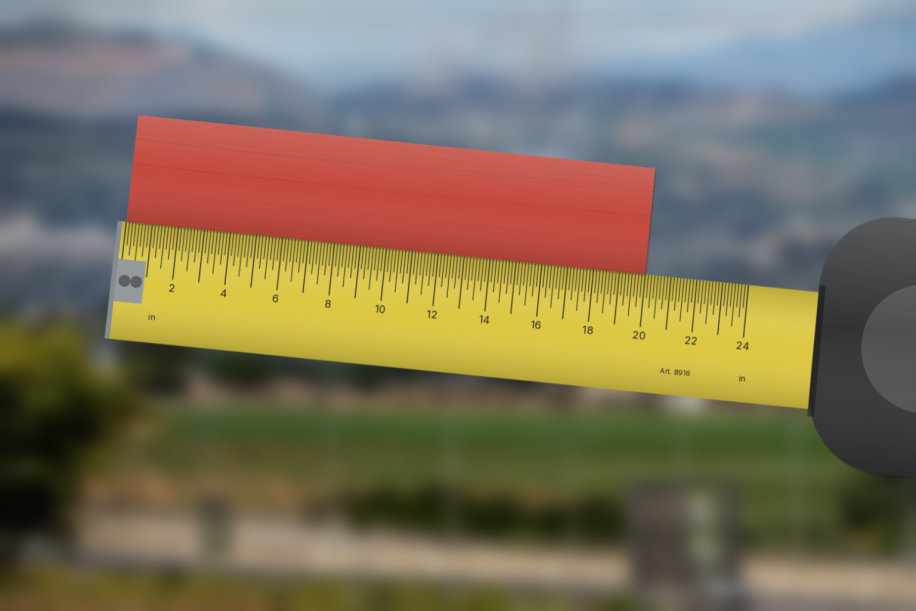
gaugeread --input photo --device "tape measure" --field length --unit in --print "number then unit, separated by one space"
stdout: 20 in
